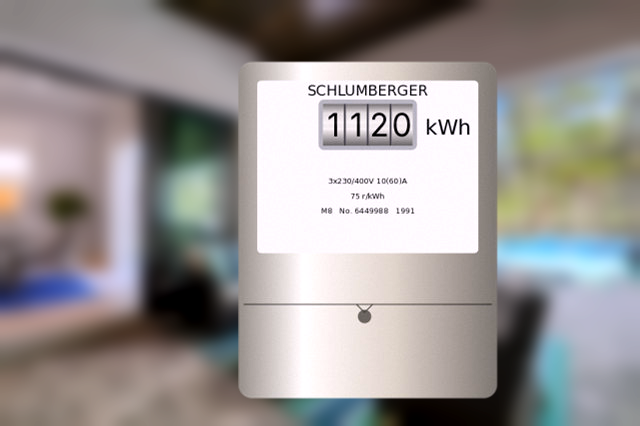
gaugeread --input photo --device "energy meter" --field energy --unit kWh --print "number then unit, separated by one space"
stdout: 1120 kWh
